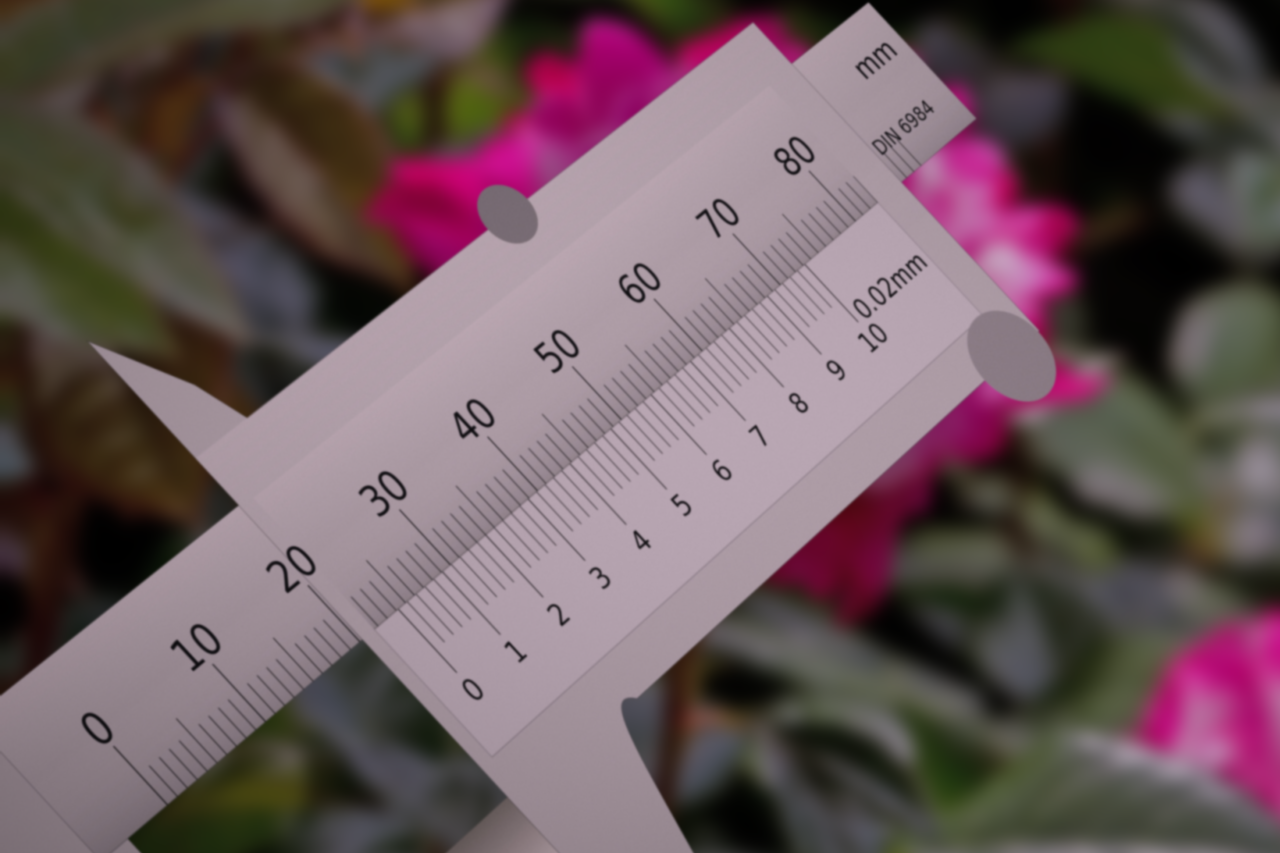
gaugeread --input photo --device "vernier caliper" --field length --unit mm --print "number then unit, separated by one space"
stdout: 24.2 mm
